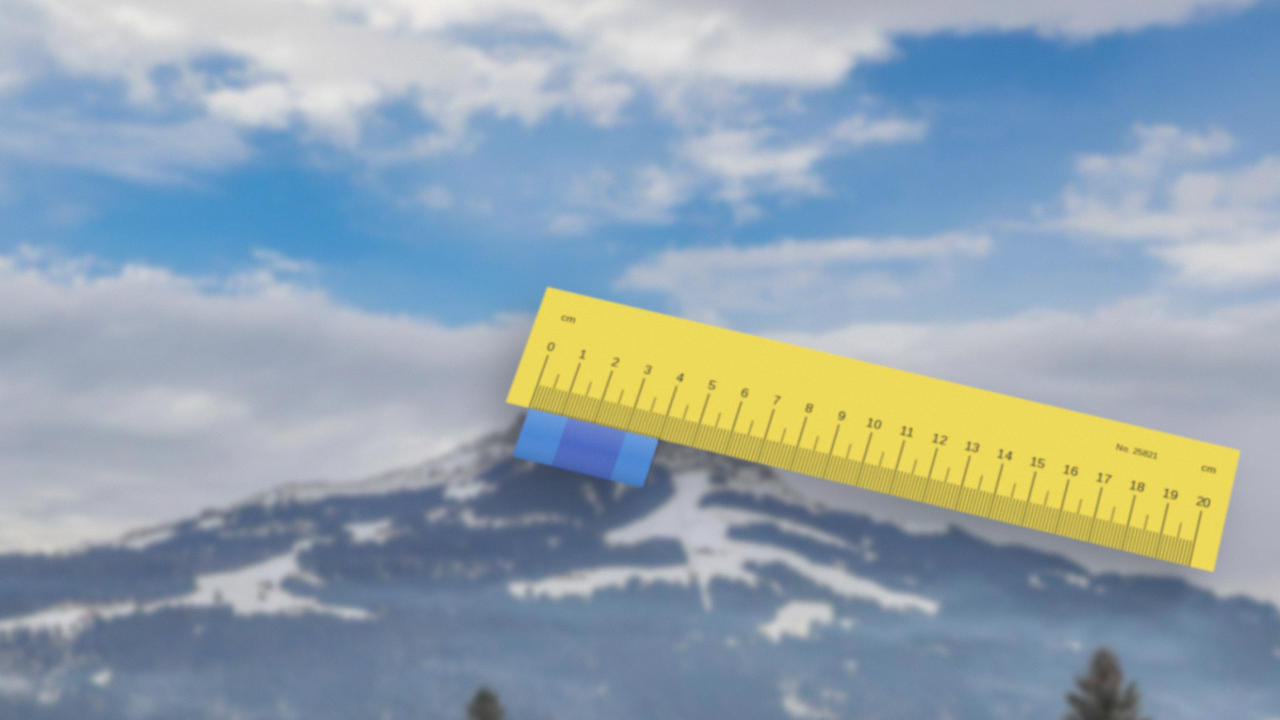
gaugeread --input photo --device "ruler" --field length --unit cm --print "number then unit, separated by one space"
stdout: 4 cm
